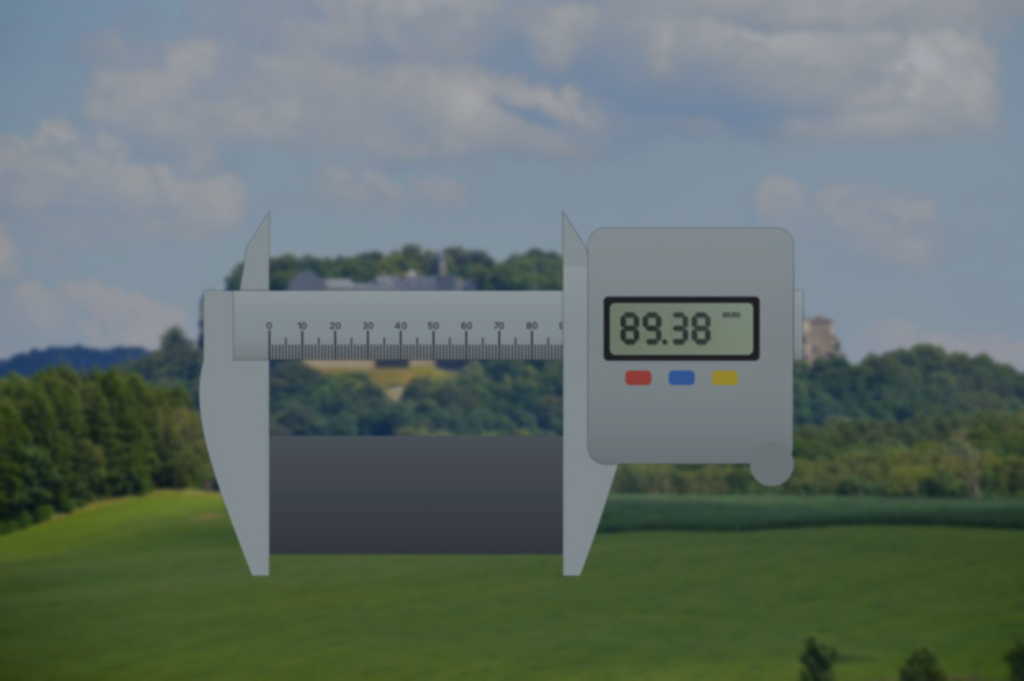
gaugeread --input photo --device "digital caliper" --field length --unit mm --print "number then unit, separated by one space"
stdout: 89.38 mm
